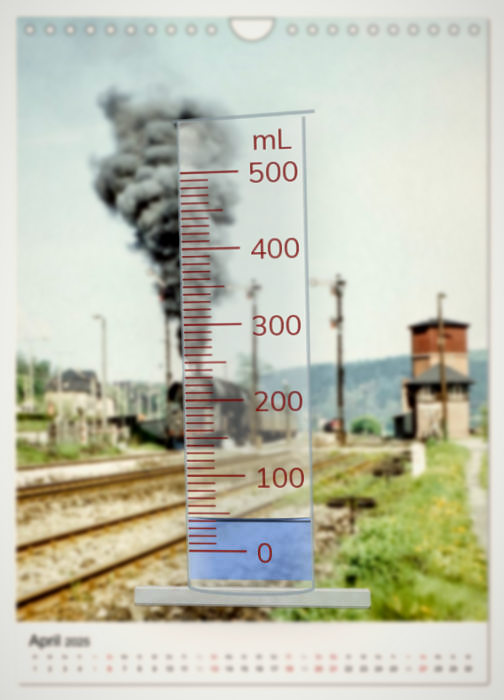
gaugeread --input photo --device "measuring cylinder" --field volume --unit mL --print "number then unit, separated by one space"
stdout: 40 mL
